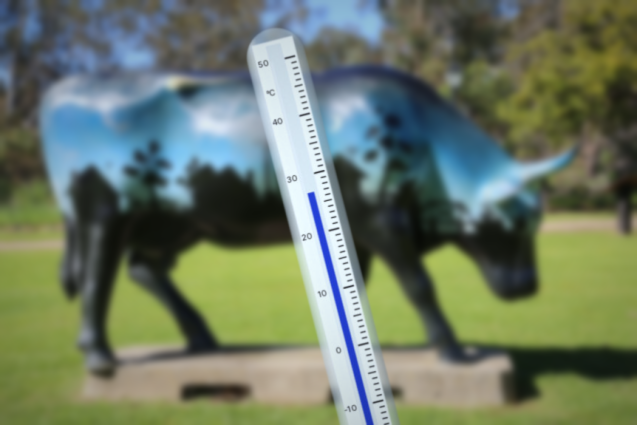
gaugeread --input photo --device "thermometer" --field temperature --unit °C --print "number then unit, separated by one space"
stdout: 27 °C
